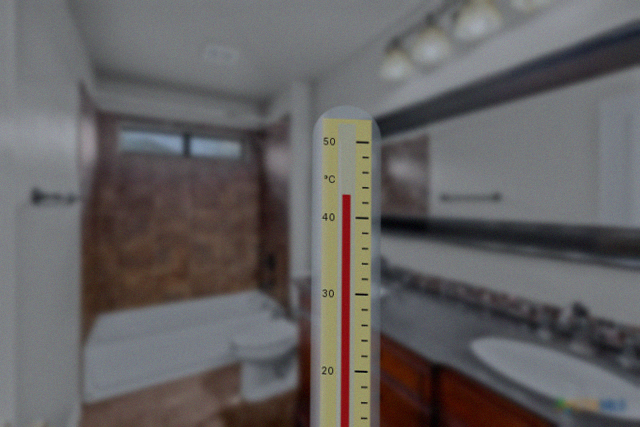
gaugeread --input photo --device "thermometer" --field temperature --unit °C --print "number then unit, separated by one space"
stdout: 43 °C
